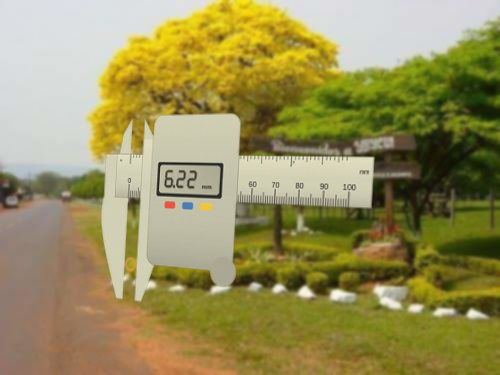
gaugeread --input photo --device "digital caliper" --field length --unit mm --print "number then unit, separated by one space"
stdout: 6.22 mm
